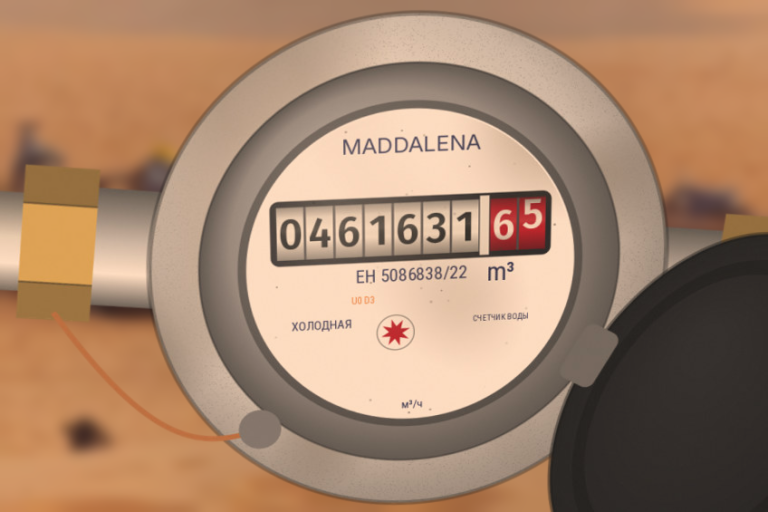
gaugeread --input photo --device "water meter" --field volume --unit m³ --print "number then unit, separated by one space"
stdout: 461631.65 m³
